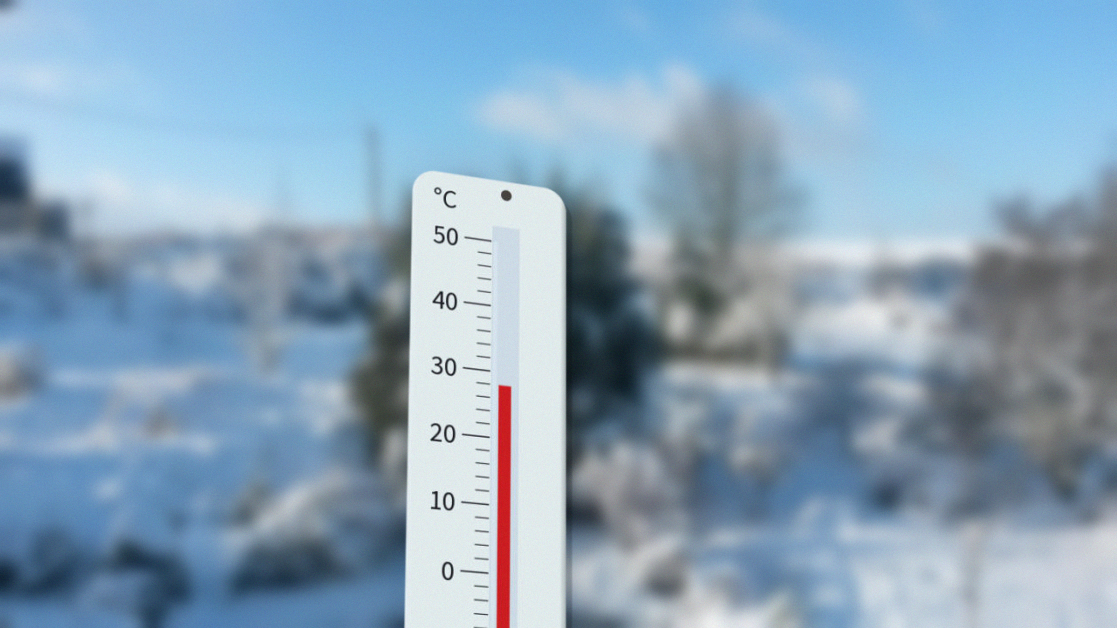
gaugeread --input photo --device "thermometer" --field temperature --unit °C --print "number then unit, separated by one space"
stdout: 28 °C
